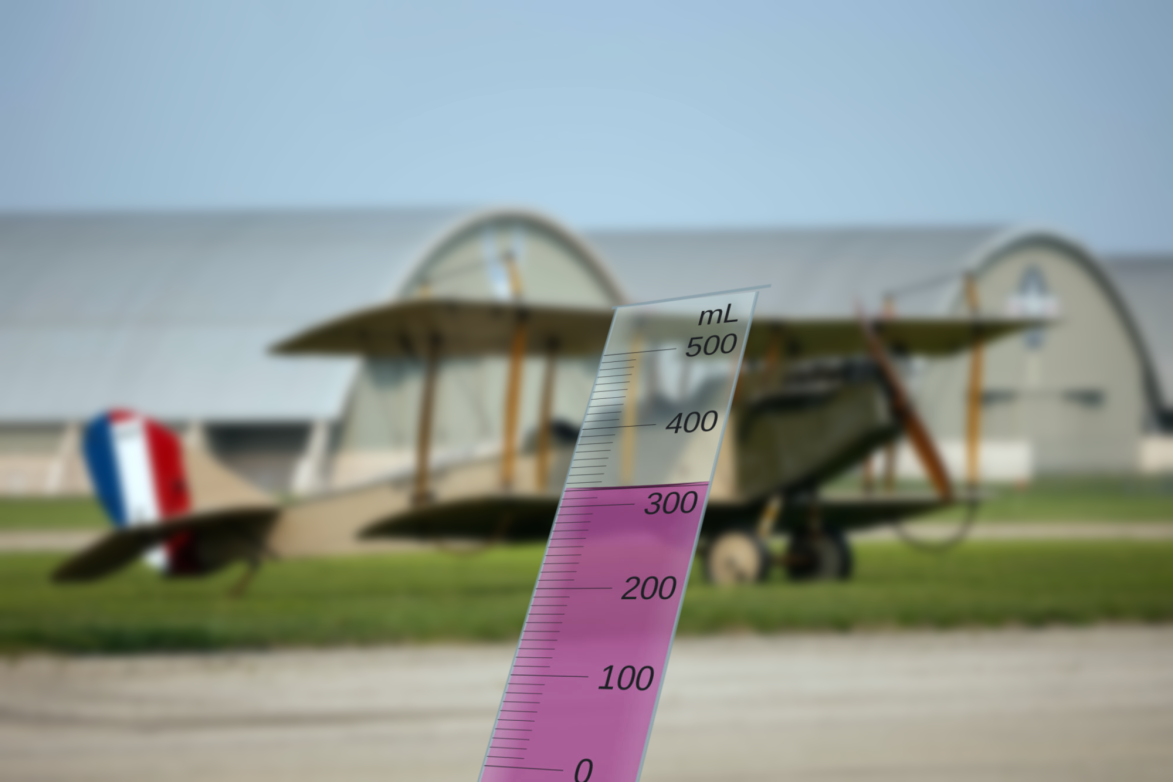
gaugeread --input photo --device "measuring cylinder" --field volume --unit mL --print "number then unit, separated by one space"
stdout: 320 mL
